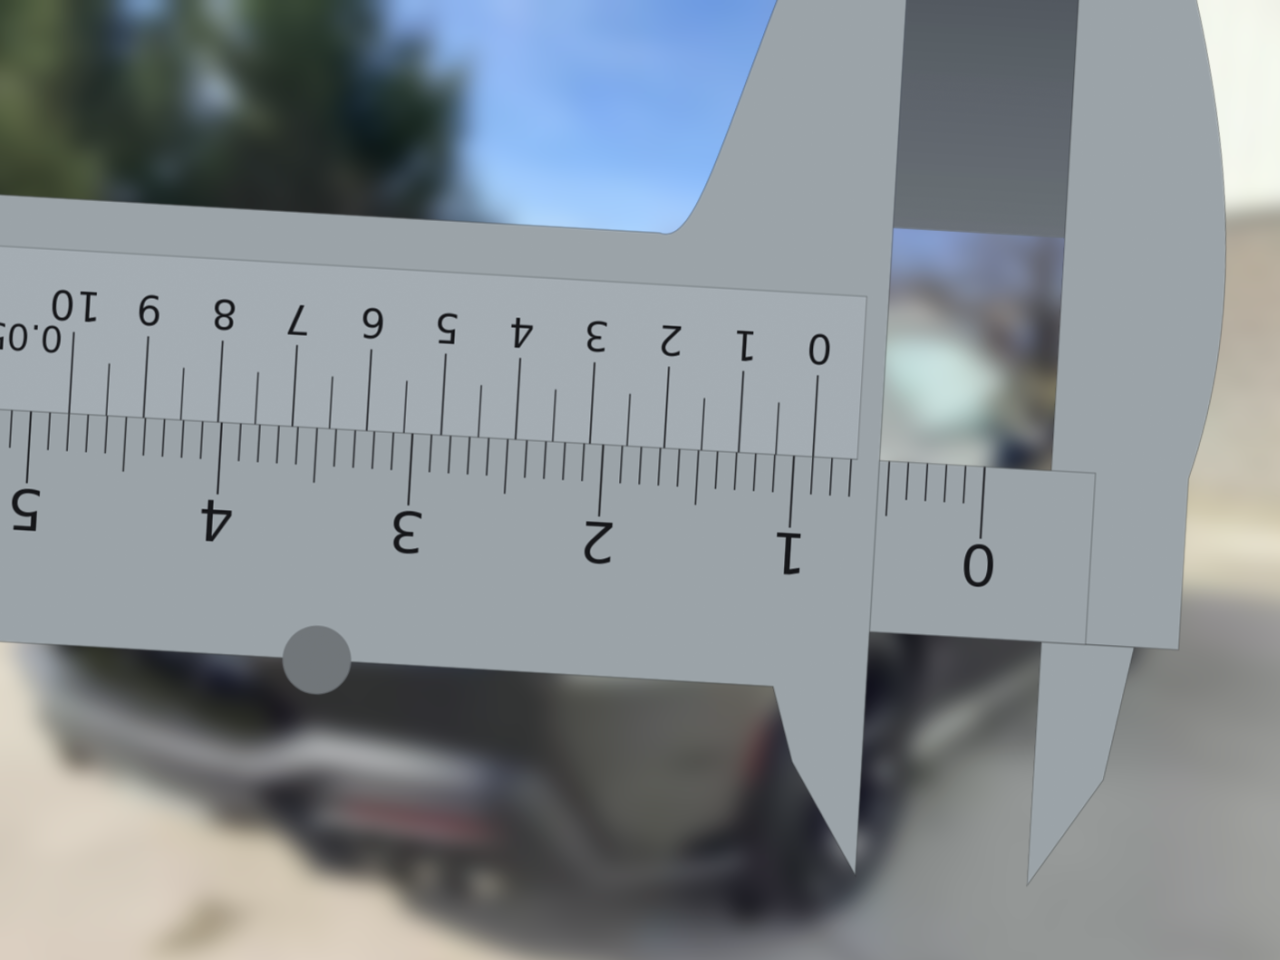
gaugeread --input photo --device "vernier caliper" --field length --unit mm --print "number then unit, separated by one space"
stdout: 9.0 mm
